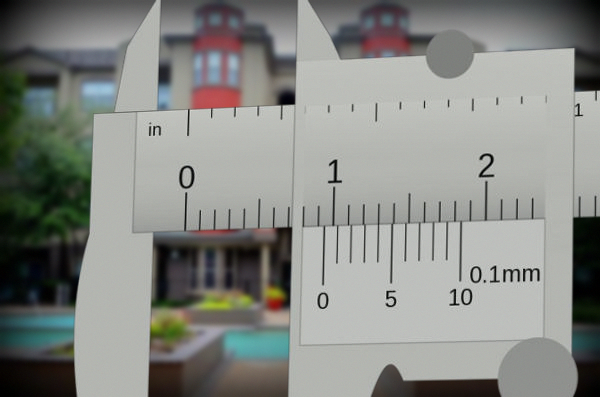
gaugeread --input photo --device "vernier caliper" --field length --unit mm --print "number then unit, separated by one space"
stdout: 9.4 mm
